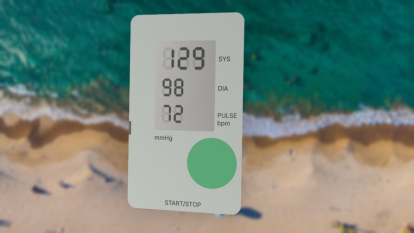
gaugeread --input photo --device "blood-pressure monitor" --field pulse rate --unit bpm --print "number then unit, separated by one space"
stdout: 72 bpm
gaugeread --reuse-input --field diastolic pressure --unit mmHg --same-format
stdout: 98 mmHg
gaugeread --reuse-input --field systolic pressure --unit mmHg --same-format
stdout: 129 mmHg
